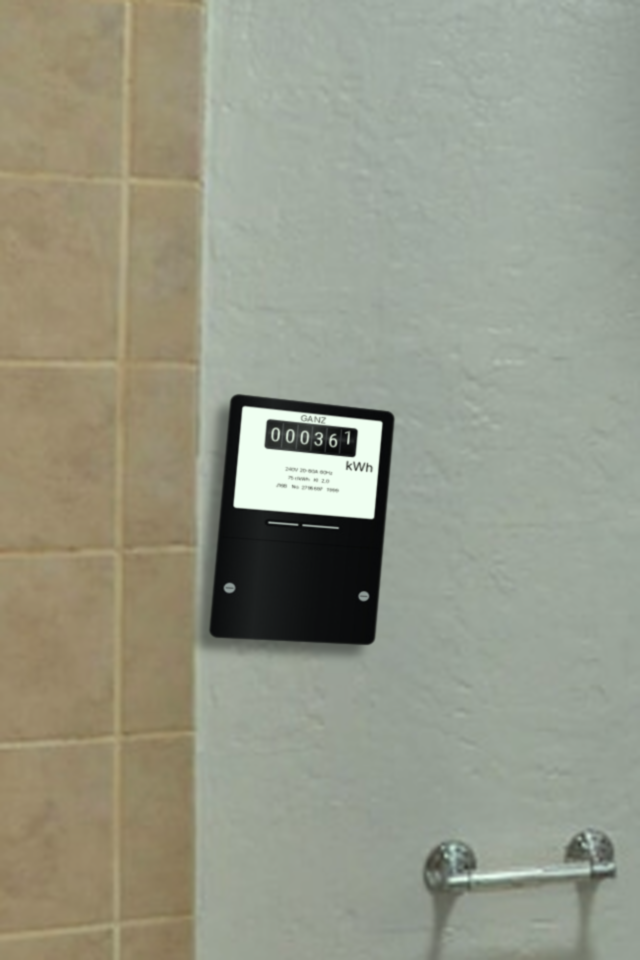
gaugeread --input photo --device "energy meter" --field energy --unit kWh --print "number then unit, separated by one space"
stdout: 361 kWh
